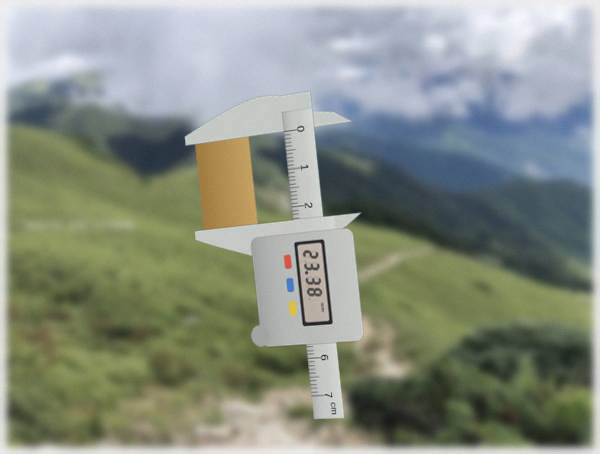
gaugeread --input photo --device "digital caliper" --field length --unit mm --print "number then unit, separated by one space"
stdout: 23.38 mm
